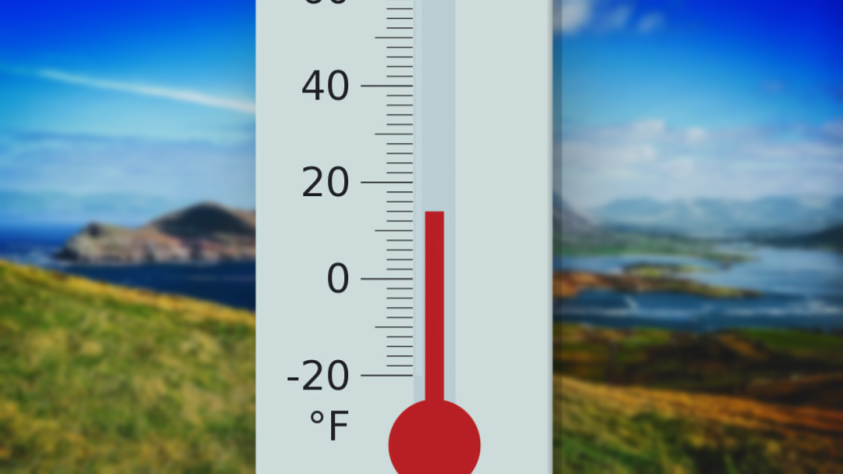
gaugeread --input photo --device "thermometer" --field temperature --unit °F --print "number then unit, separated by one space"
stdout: 14 °F
